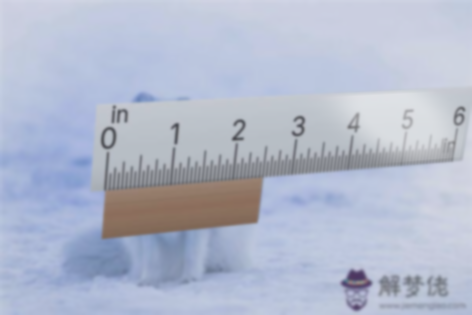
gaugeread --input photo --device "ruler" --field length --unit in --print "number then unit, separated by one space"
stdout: 2.5 in
